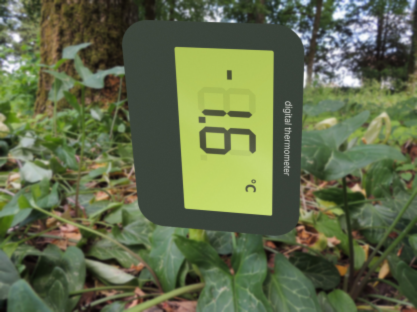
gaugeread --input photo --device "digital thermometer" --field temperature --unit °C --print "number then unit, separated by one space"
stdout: -1.6 °C
